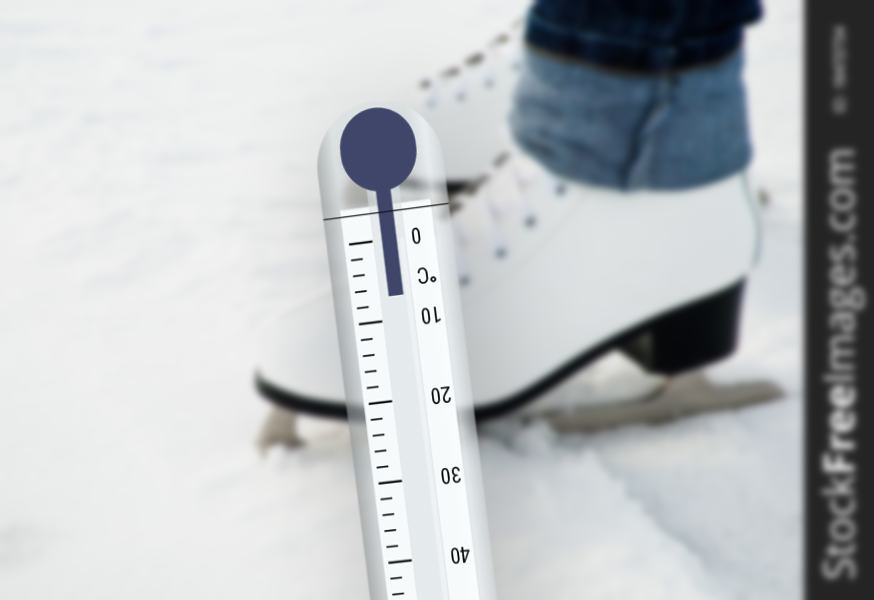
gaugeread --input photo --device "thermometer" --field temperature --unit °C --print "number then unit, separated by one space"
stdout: 7 °C
